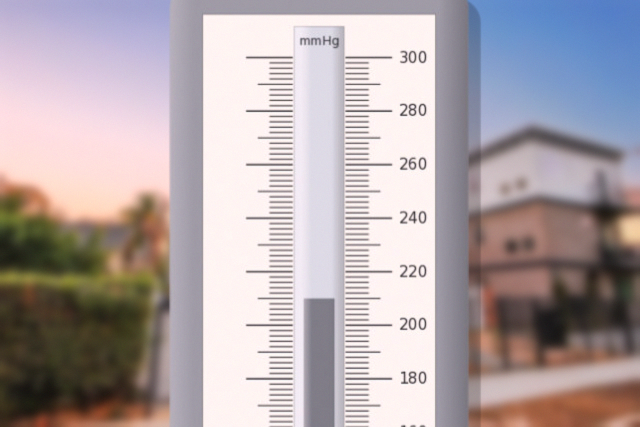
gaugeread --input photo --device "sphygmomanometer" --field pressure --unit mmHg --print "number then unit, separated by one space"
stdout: 210 mmHg
